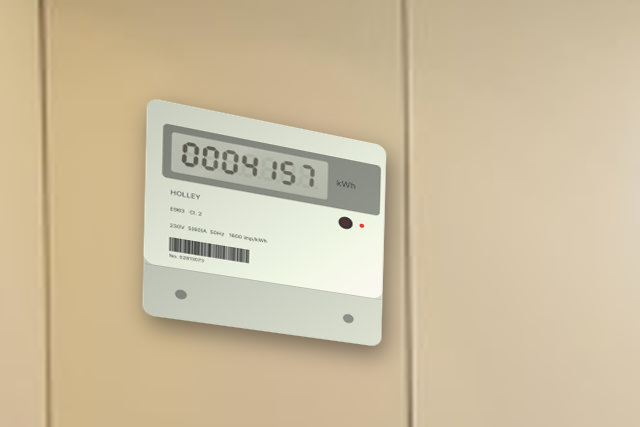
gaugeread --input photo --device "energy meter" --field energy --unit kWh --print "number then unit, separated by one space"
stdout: 4157 kWh
